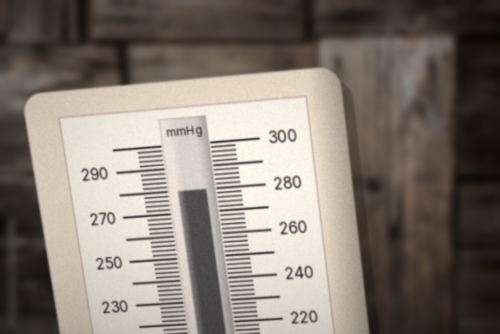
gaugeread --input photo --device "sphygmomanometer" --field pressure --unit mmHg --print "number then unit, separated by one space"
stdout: 280 mmHg
